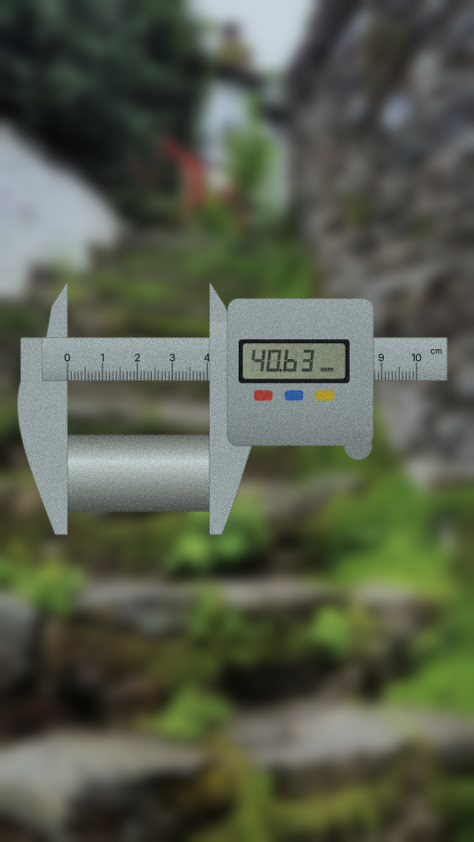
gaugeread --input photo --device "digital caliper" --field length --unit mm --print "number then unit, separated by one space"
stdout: 40.63 mm
